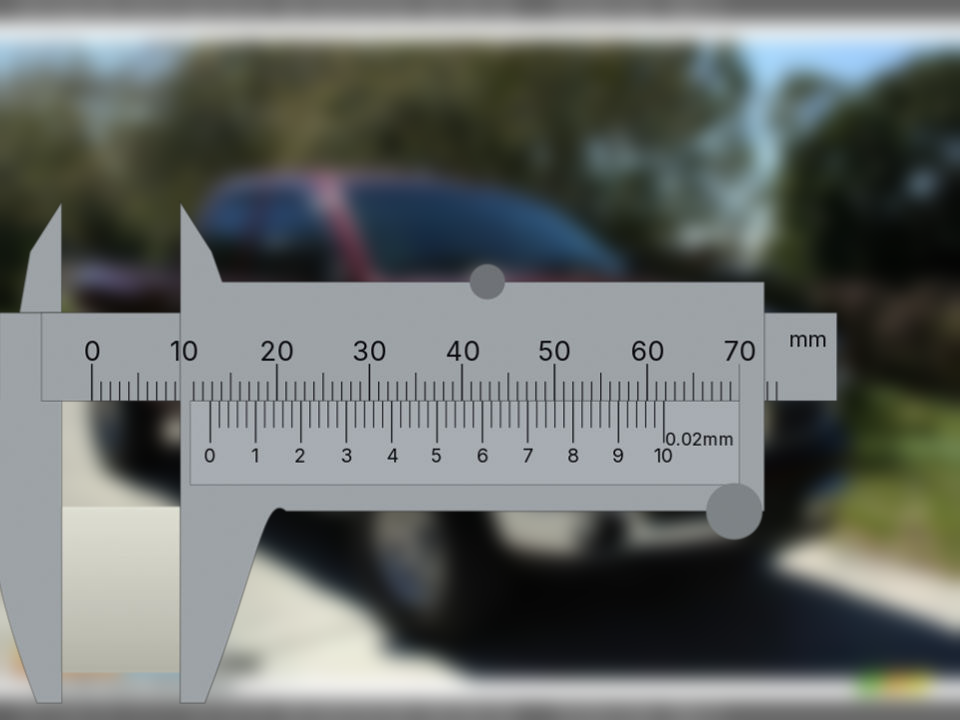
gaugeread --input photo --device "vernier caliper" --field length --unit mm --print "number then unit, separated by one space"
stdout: 12.8 mm
